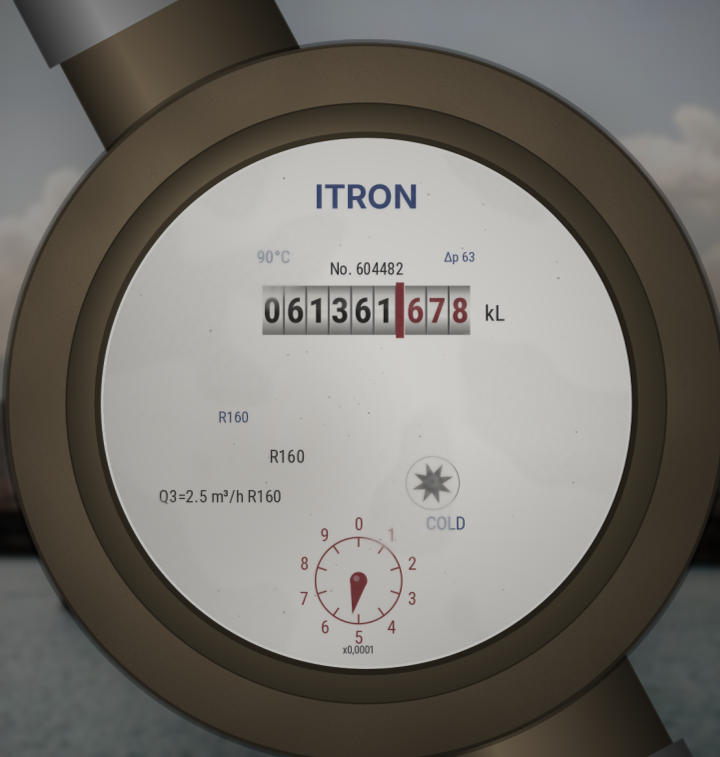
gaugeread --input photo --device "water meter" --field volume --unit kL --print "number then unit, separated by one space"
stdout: 61361.6785 kL
